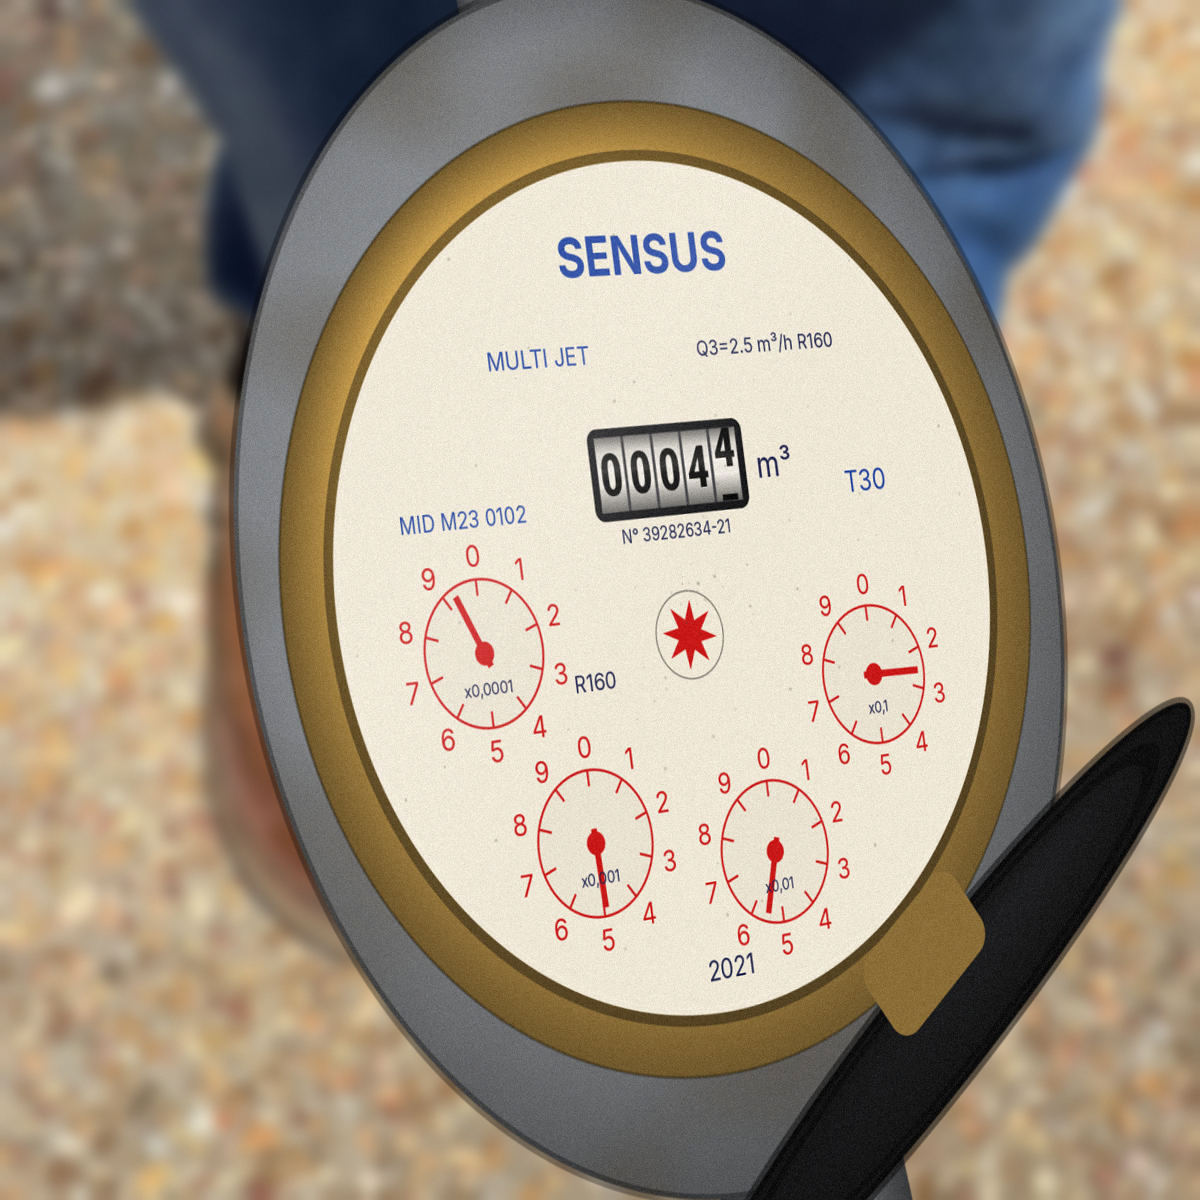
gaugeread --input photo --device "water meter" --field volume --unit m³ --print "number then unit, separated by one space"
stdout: 44.2549 m³
